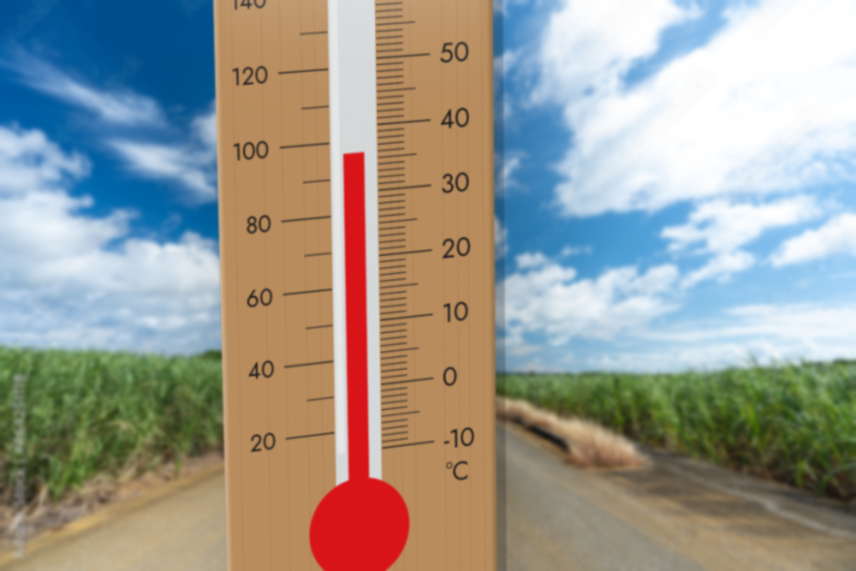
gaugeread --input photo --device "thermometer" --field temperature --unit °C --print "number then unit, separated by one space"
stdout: 36 °C
